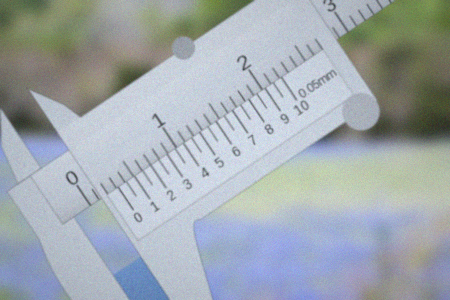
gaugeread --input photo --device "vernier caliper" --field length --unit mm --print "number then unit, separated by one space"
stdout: 3.2 mm
